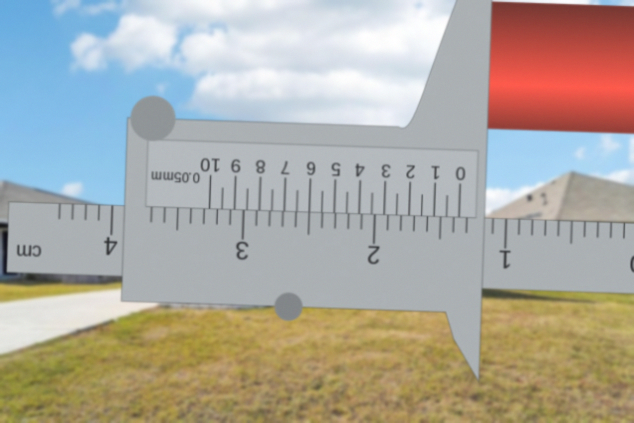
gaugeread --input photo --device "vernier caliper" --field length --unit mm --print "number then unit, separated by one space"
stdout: 13.6 mm
